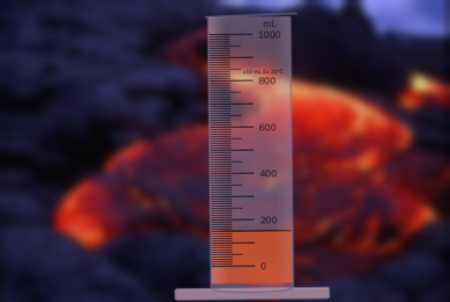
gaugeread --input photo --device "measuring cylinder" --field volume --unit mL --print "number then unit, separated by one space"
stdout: 150 mL
